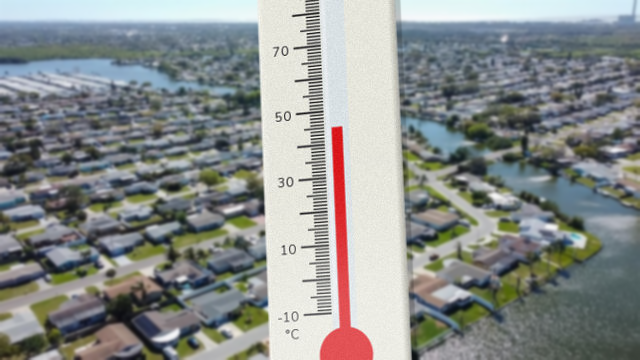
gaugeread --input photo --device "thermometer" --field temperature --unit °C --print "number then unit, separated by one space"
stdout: 45 °C
